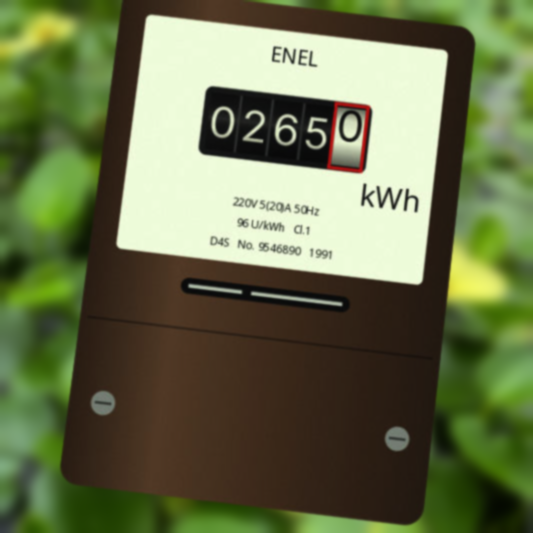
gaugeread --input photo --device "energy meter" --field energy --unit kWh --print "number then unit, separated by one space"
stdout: 265.0 kWh
